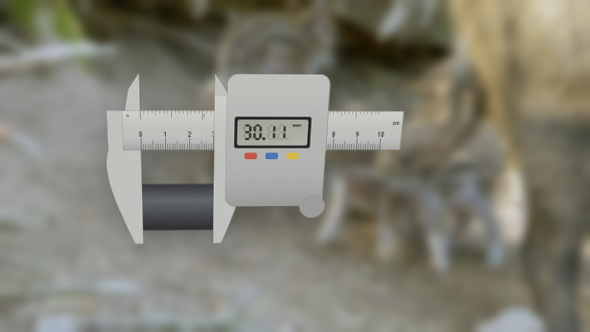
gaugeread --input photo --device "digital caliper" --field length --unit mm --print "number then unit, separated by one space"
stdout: 30.11 mm
